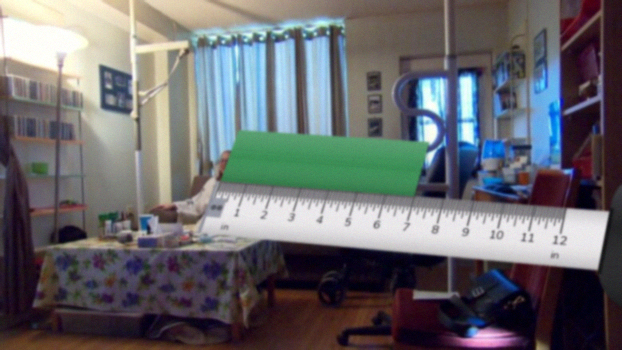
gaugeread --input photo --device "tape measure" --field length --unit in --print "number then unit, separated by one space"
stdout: 7 in
